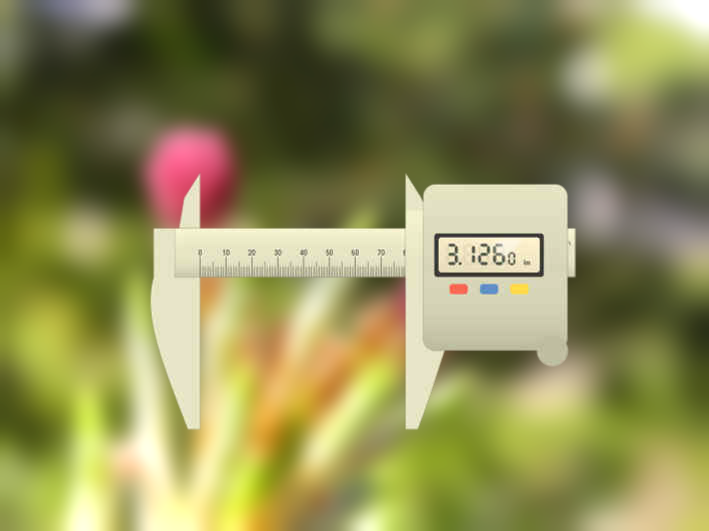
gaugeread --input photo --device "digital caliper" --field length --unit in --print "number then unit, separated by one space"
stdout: 3.1260 in
